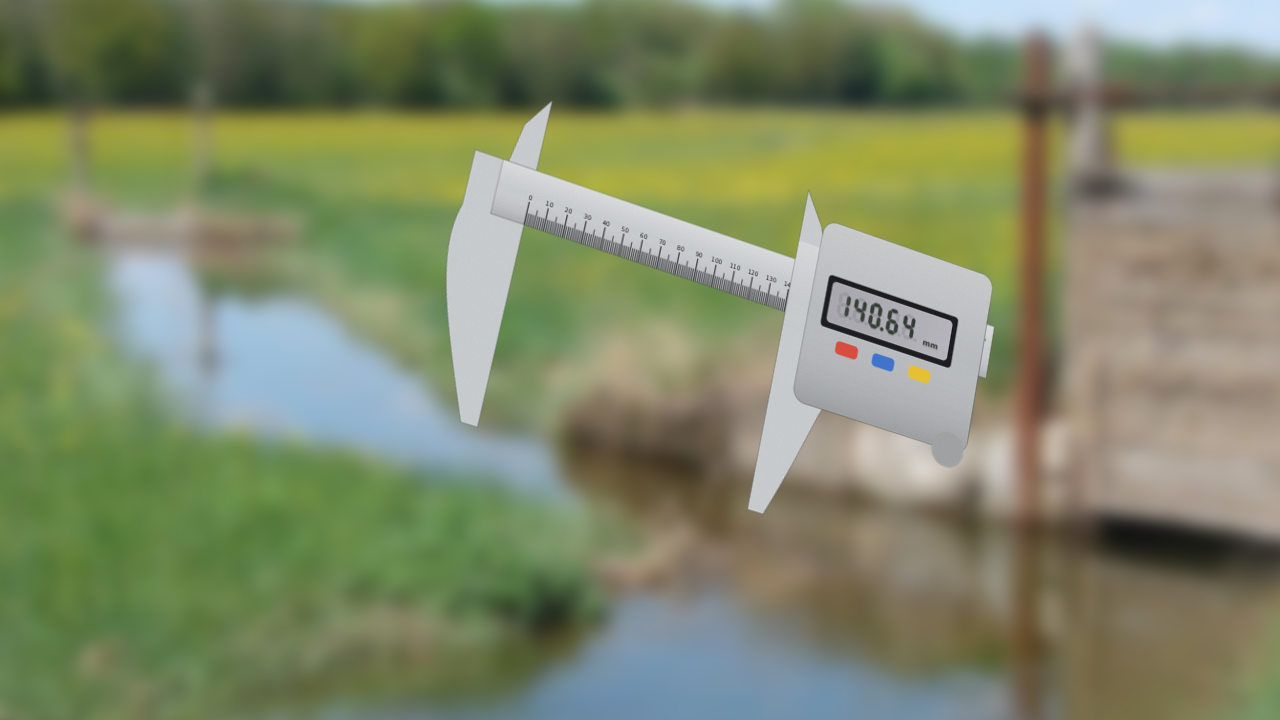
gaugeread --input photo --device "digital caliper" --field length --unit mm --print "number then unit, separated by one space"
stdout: 140.64 mm
